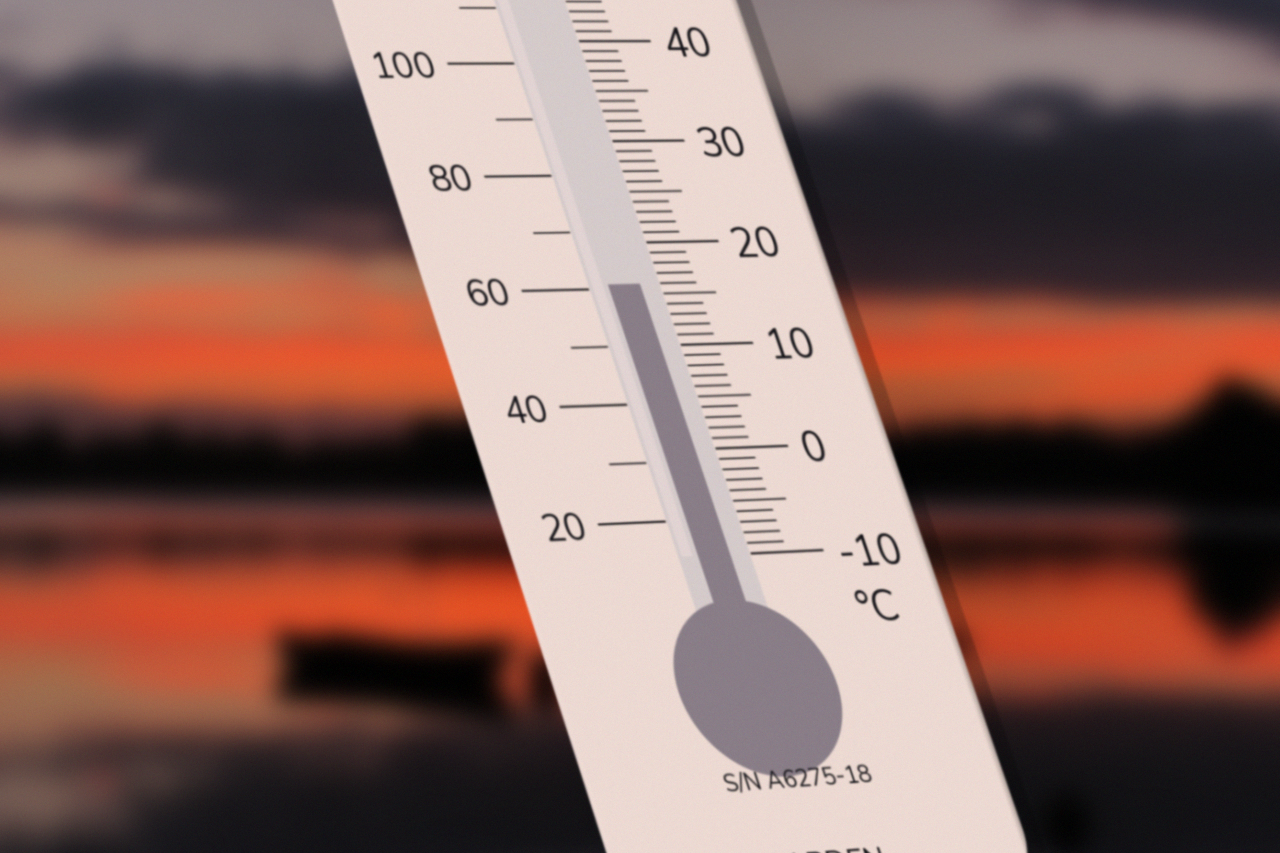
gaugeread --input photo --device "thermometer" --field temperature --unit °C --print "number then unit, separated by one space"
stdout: 16 °C
